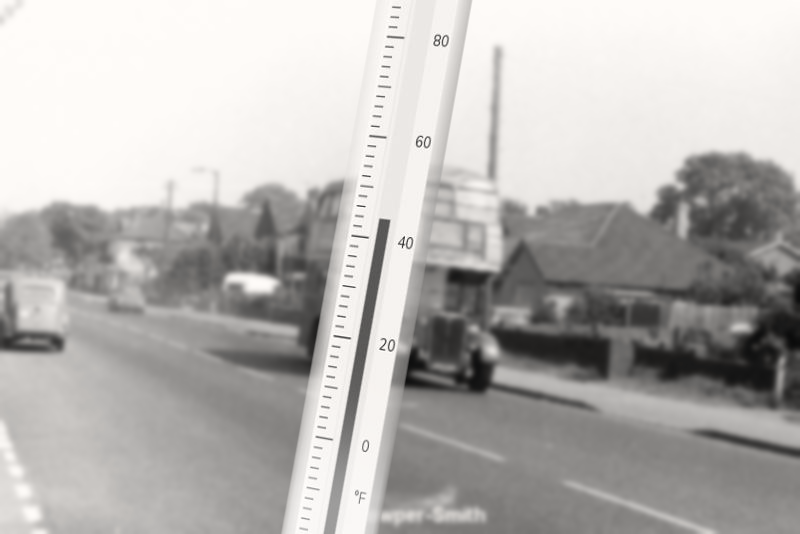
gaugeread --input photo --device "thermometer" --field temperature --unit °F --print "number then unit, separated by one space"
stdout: 44 °F
